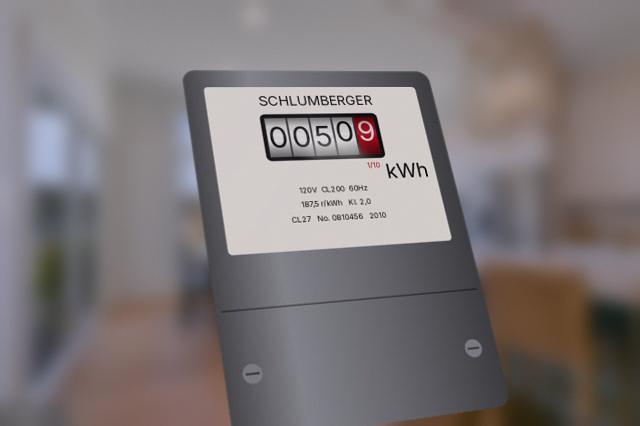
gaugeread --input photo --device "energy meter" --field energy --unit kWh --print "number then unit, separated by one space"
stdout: 50.9 kWh
